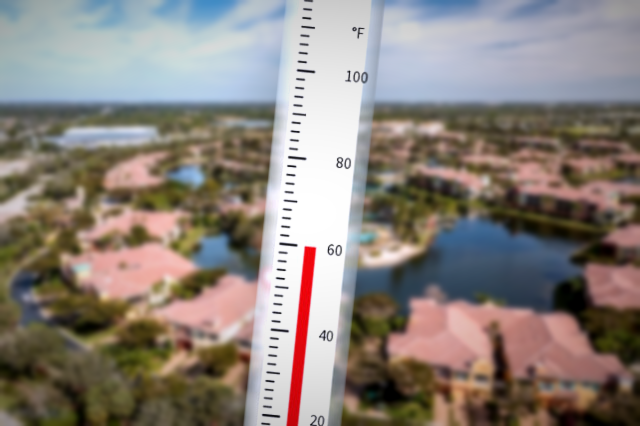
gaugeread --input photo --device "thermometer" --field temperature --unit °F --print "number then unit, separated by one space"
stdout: 60 °F
